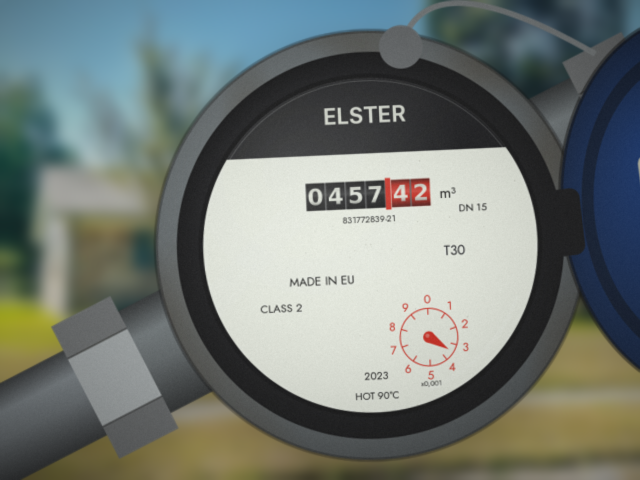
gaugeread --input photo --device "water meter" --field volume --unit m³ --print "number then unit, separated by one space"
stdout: 457.423 m³
